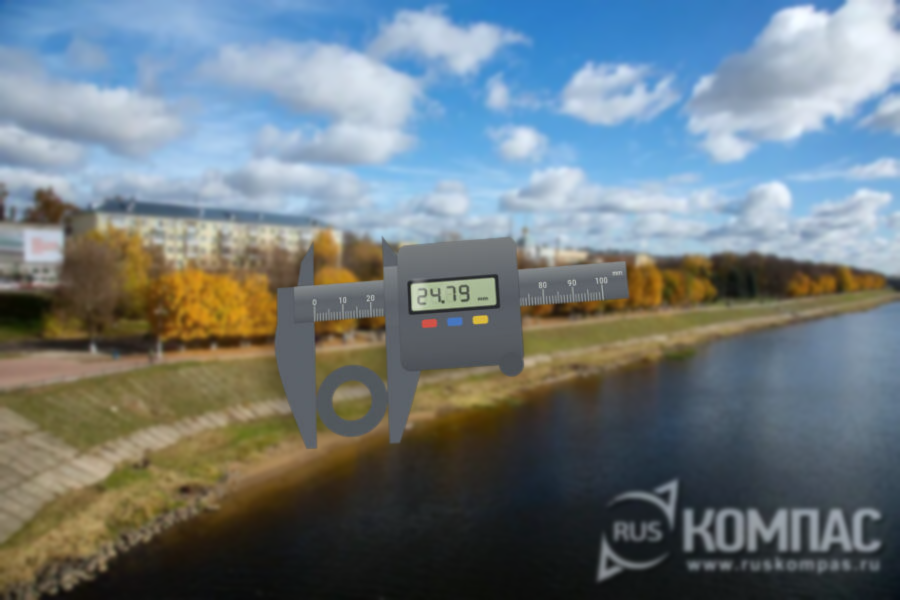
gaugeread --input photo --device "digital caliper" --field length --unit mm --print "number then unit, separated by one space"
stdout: 24.79 mm
